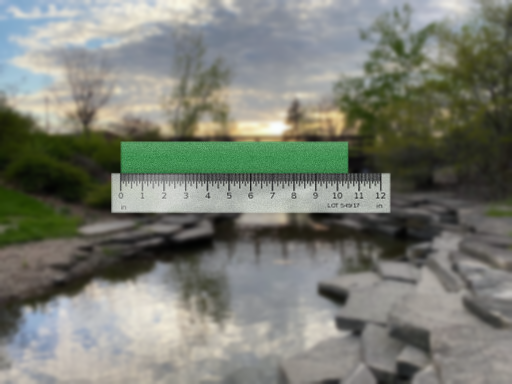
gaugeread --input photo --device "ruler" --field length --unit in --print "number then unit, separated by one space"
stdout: 10.5 in
